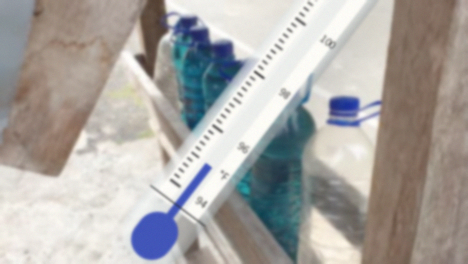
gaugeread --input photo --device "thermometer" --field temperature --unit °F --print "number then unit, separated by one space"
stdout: 95 °F
